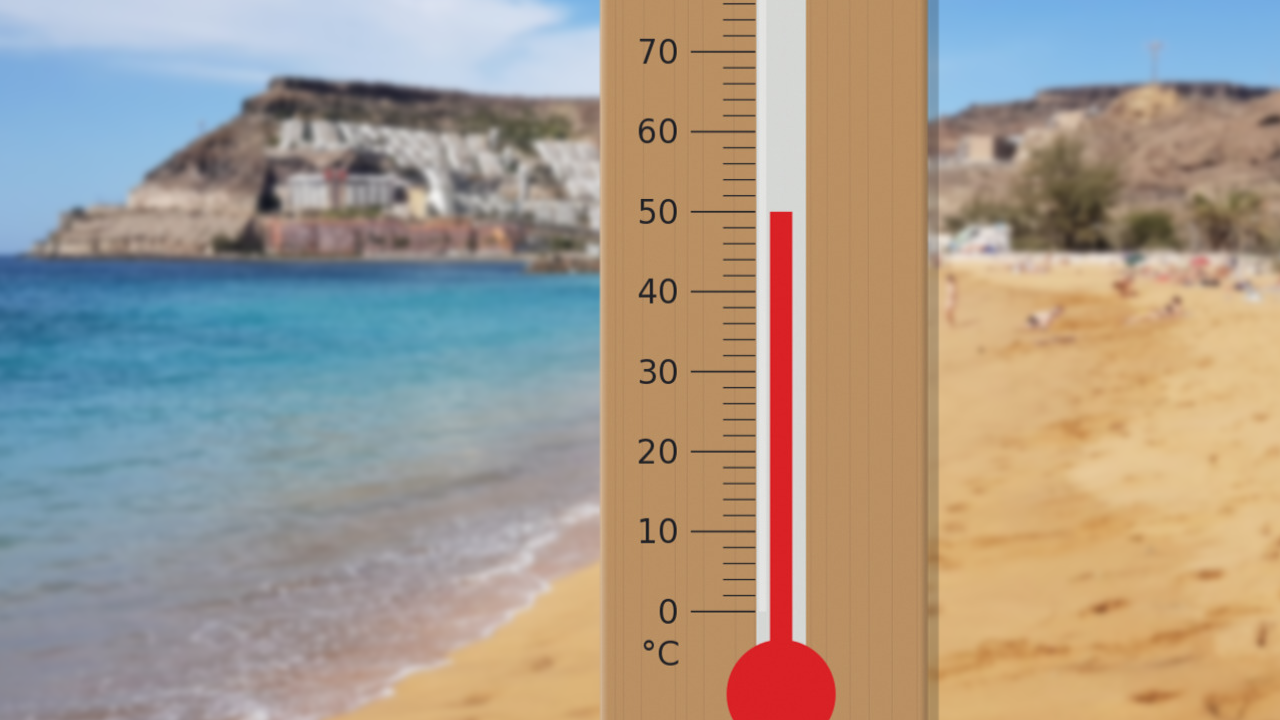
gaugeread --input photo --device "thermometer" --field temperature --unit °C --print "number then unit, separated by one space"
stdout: 50 °C
